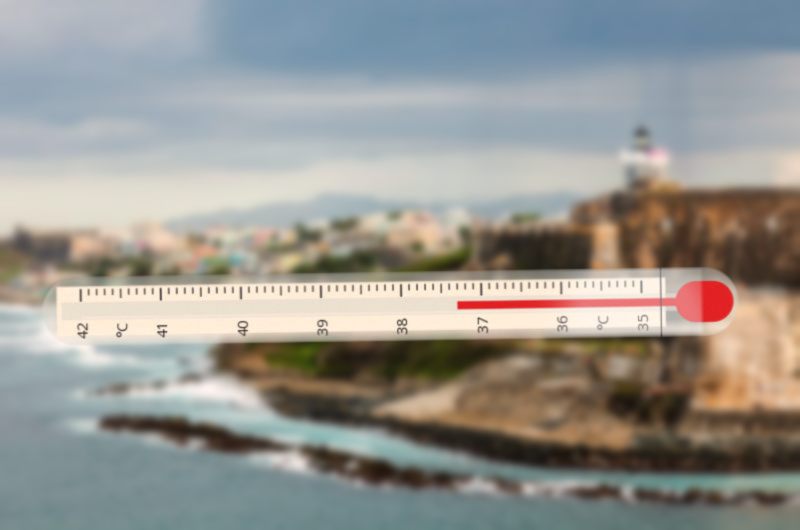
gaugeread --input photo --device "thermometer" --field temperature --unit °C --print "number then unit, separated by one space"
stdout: 37.3 °C
